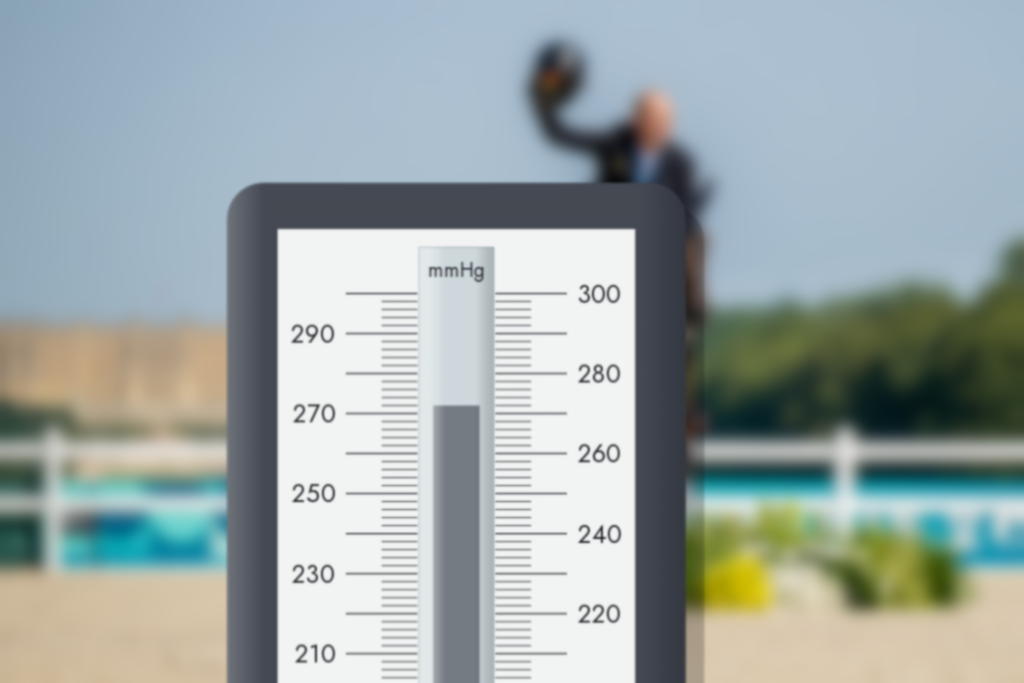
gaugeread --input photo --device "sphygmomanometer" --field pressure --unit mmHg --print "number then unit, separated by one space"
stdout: 272 mmHg
